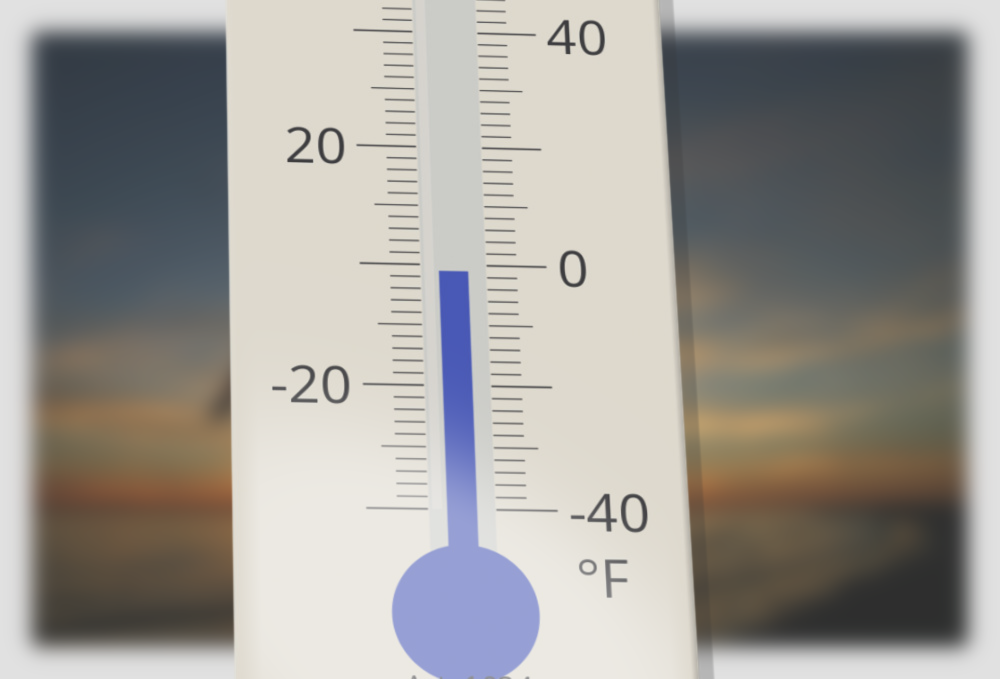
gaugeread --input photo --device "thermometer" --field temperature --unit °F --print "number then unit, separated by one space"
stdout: -1 °F
